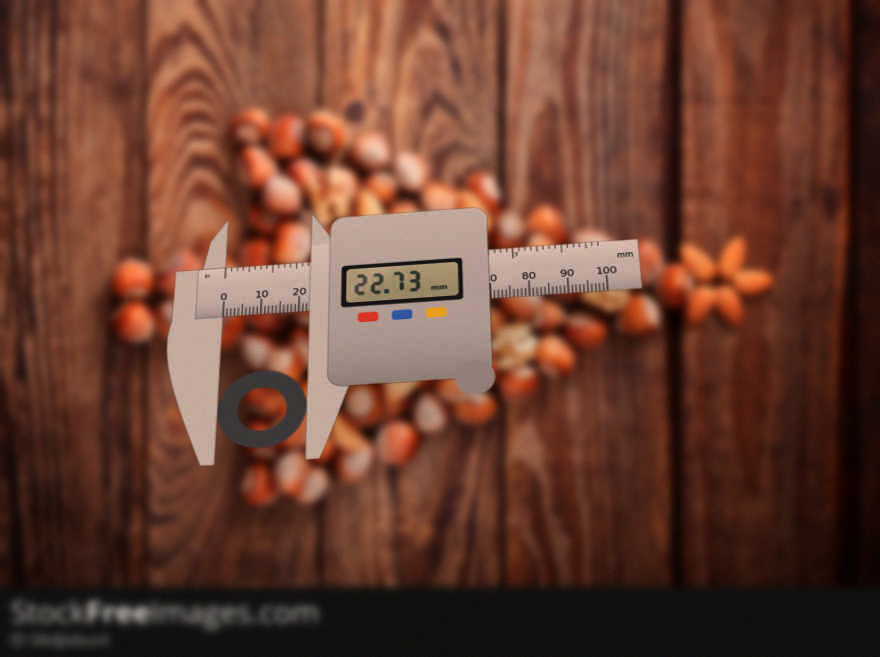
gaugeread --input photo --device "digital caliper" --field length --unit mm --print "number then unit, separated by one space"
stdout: 22.73 mm
